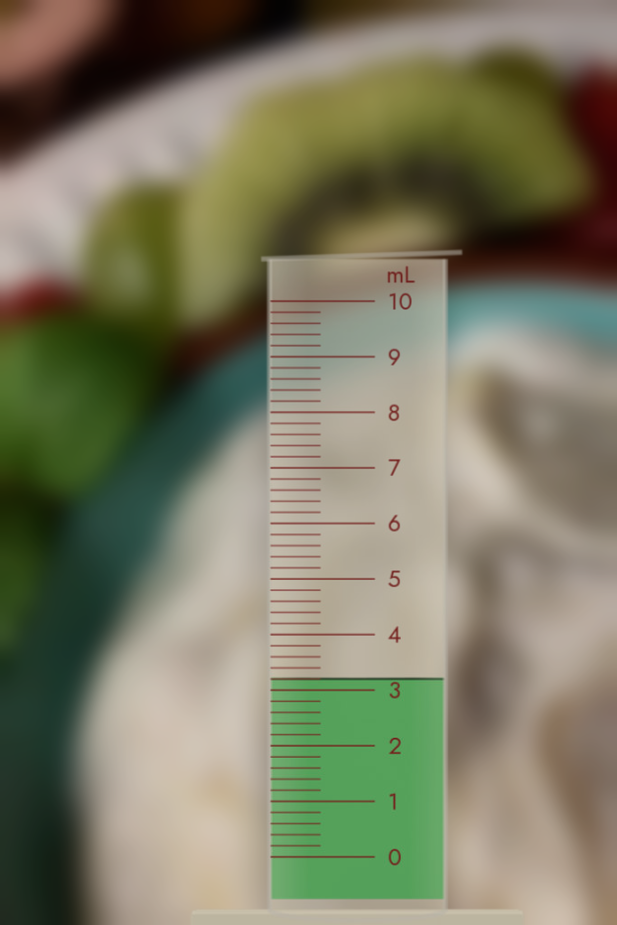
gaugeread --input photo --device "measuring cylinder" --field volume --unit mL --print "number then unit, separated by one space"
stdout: 3.2 mL
